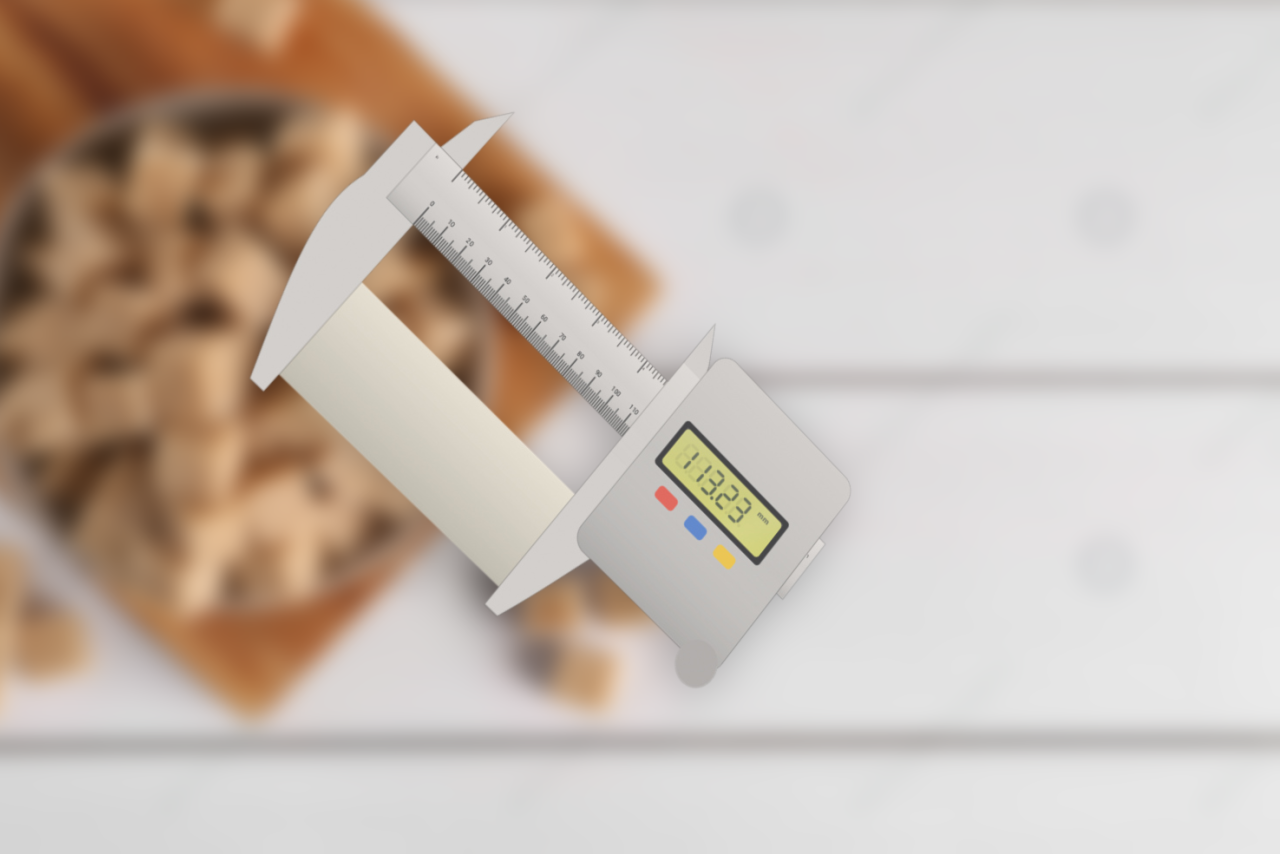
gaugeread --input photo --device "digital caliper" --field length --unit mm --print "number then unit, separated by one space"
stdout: 113.23 mm
